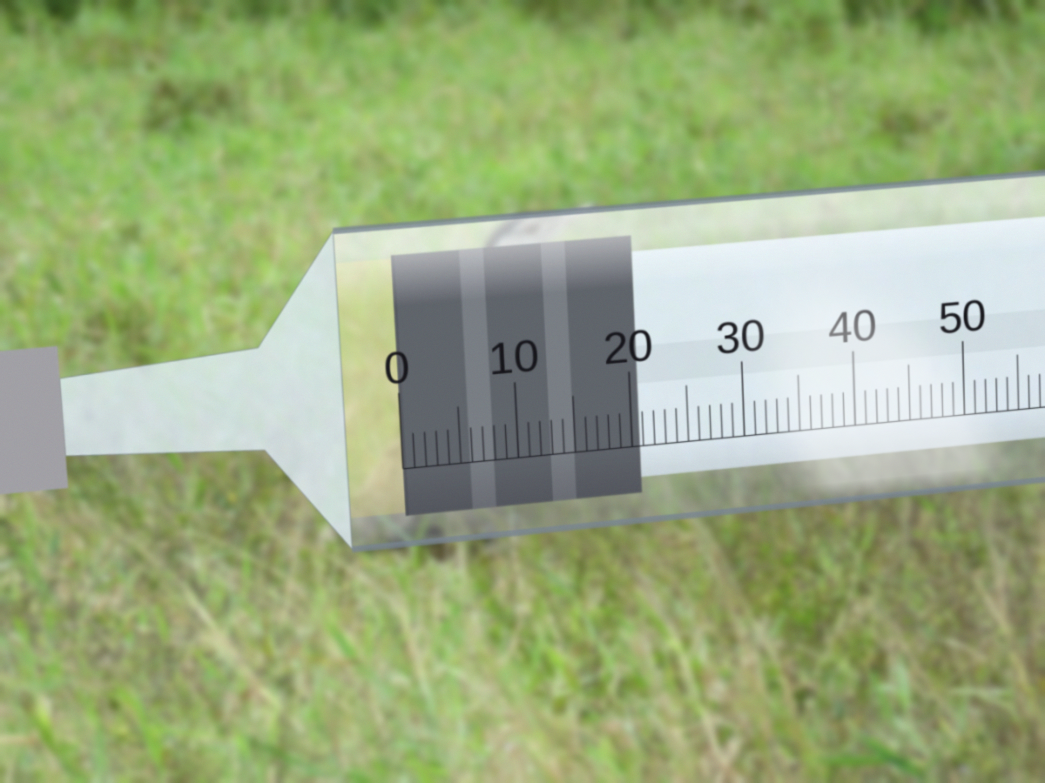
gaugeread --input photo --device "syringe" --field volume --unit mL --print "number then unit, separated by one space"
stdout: 0 mL
